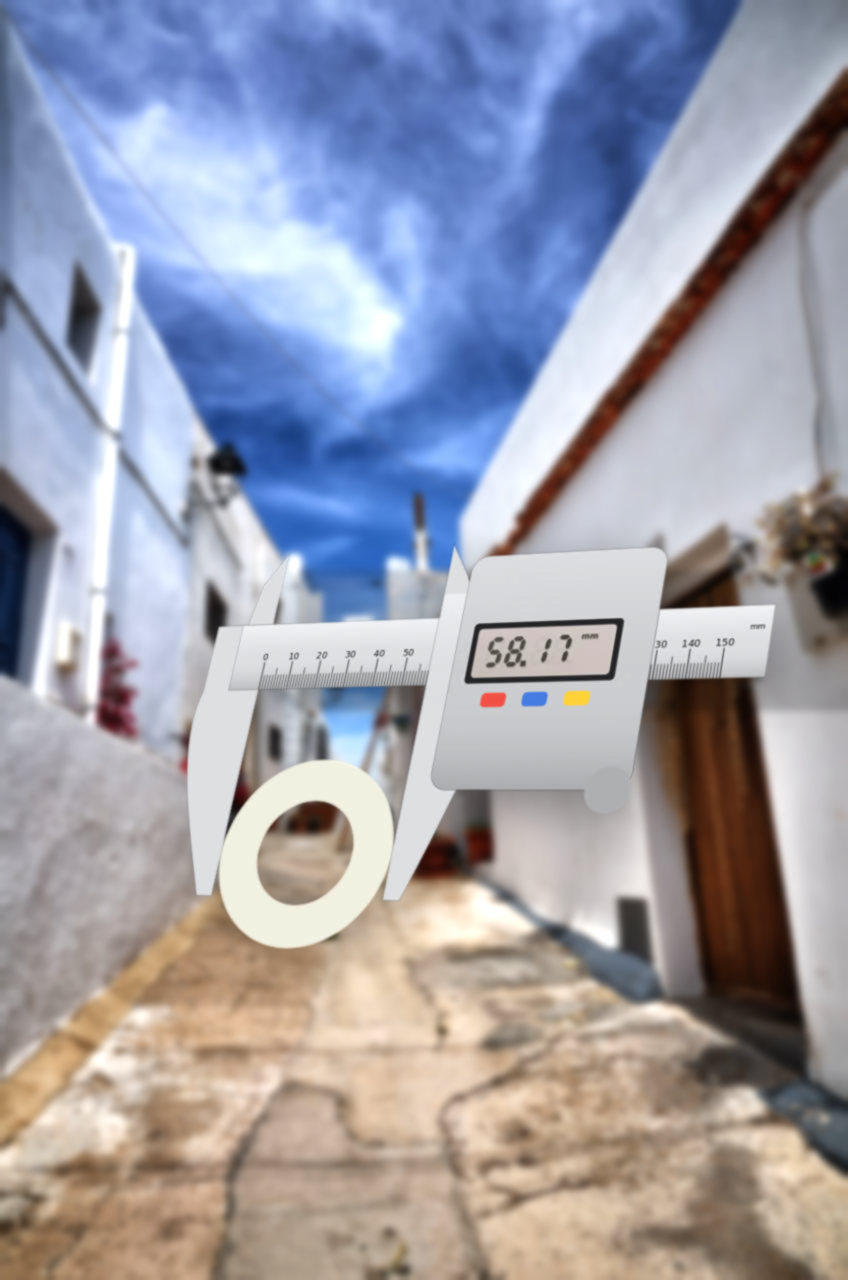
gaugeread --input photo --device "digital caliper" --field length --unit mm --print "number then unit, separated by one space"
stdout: 58.17 mm
